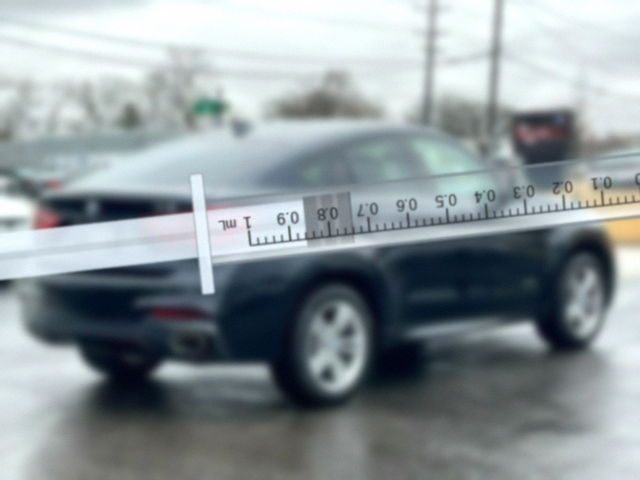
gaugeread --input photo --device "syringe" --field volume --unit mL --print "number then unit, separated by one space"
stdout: 0.74 mL
